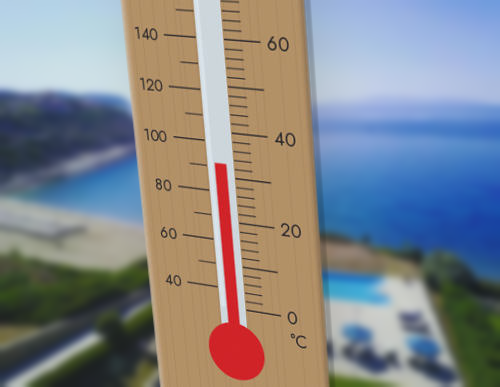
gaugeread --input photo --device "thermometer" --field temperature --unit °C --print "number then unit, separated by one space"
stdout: 33 °C
